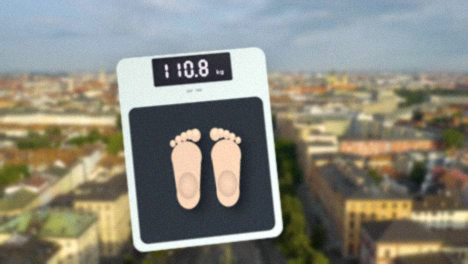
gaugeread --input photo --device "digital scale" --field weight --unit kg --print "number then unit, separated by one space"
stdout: 110.8 kg
